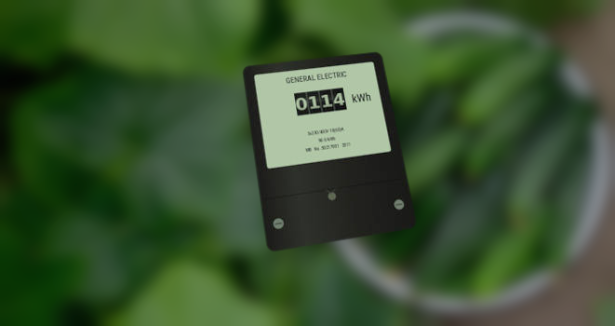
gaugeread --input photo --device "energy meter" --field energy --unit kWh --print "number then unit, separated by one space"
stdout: 114 kWh
